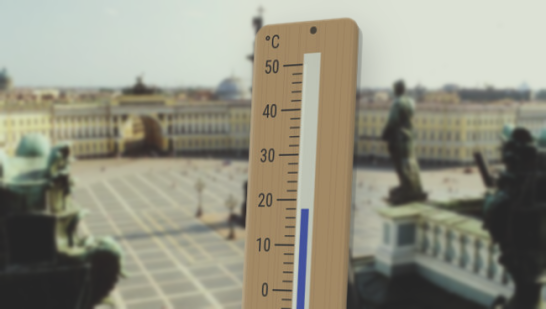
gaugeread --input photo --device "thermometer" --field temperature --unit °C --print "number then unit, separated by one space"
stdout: 18 °C
